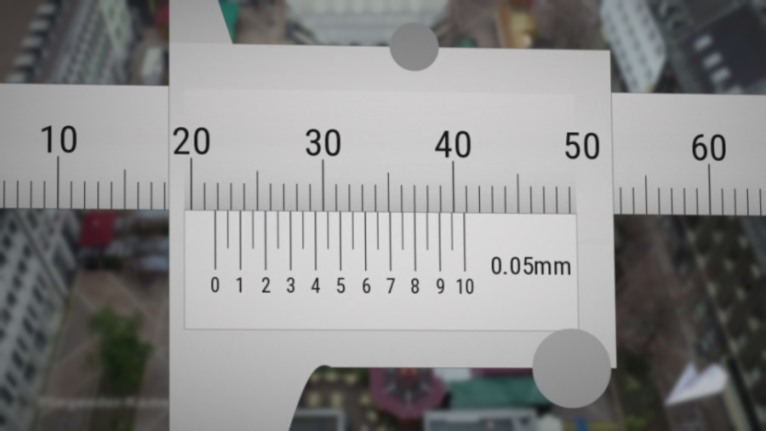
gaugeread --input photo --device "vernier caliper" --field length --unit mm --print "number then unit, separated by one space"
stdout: 21.8 mm
